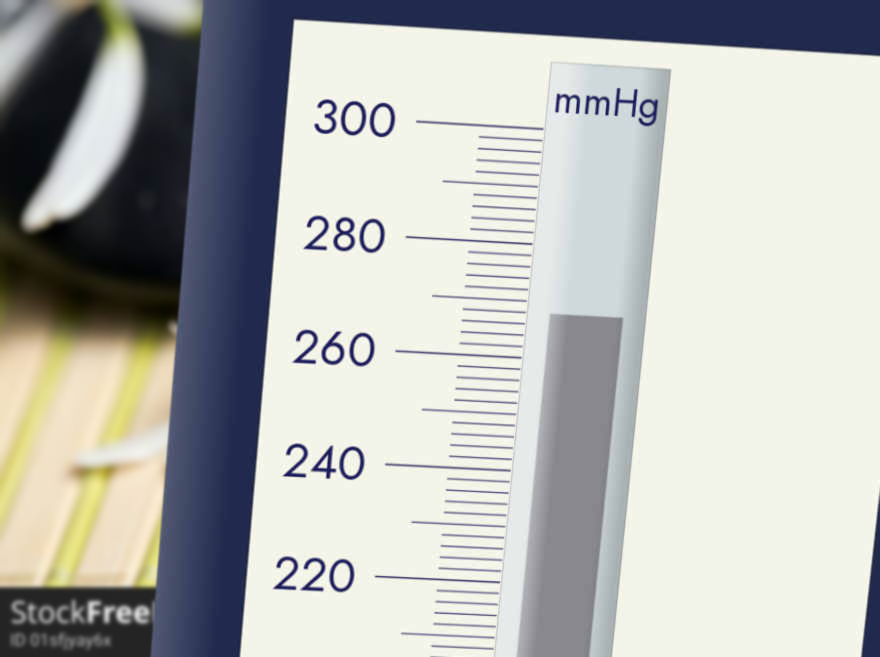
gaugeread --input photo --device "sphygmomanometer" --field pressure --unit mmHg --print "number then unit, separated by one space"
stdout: 268 mmHg
